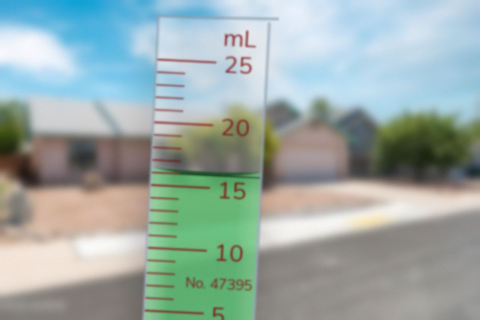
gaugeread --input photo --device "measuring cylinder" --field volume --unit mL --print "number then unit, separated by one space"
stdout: 16 mL
